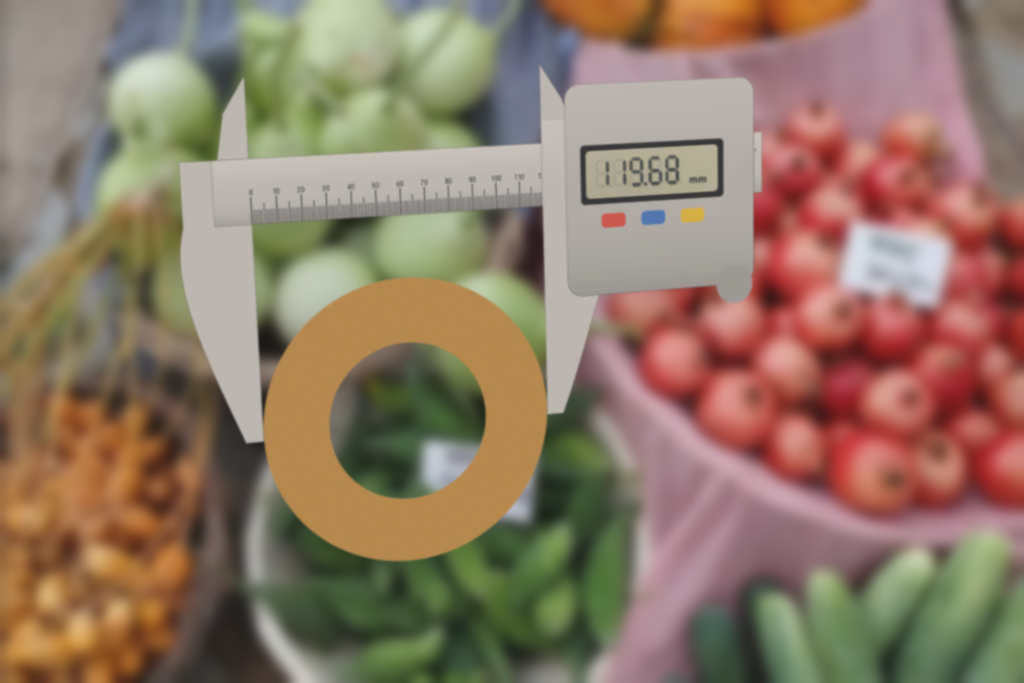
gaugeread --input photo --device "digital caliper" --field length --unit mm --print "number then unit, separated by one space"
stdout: 119.68 mm
